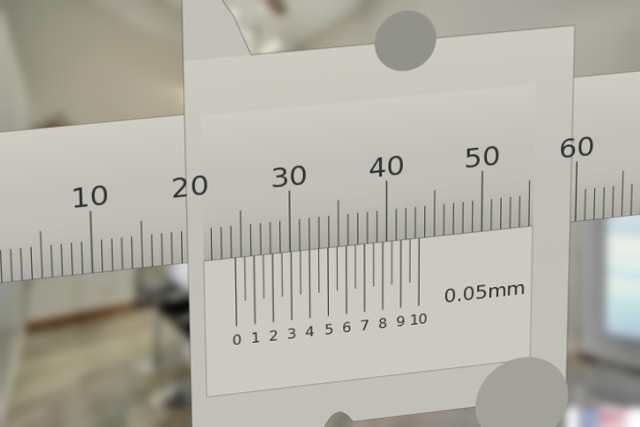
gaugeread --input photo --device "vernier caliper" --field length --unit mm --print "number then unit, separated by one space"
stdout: 24.4 mm
